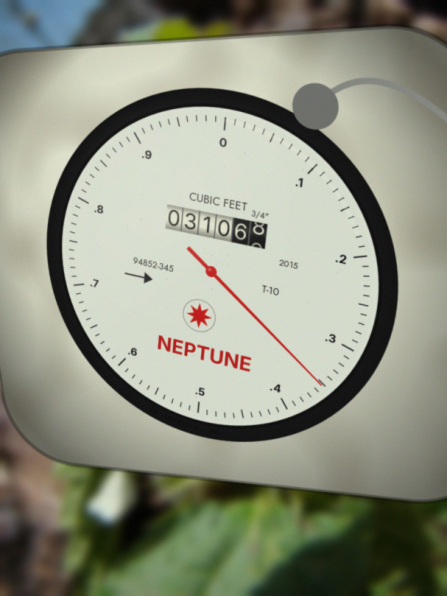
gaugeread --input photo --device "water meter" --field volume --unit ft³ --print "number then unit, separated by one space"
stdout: 31068.35 ft³
